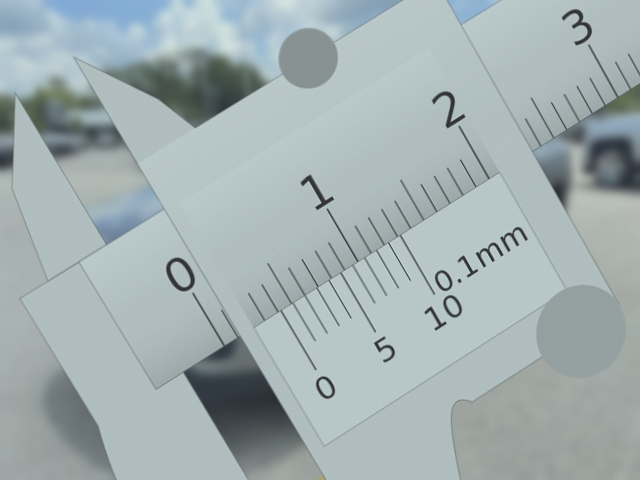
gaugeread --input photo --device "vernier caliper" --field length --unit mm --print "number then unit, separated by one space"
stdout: 4.2 mm
